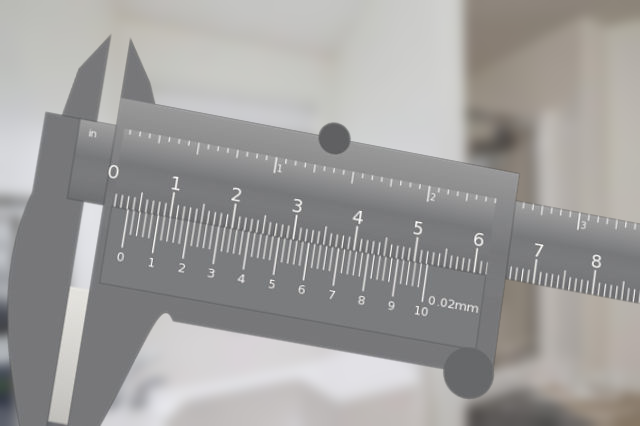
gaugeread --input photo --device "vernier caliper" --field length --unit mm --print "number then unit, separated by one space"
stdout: 3.2 mm
